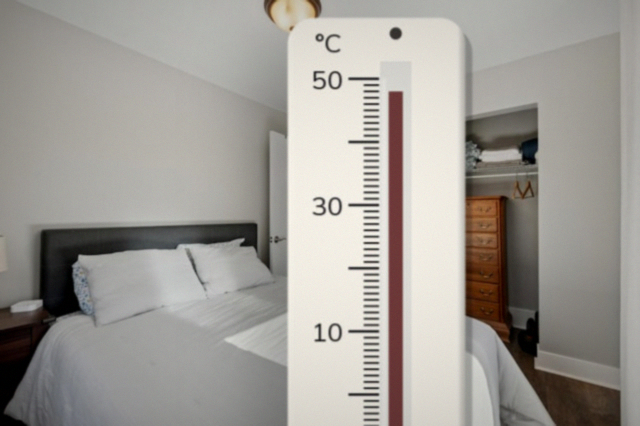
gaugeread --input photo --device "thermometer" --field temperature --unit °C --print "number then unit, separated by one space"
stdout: 48 °C
